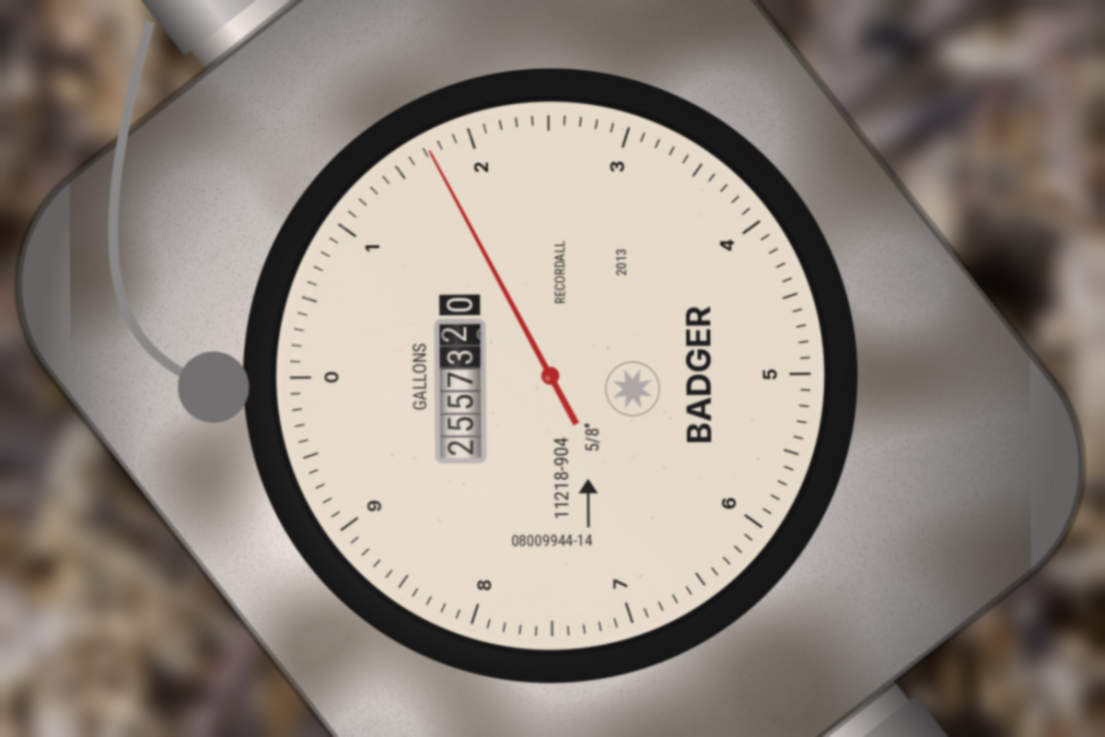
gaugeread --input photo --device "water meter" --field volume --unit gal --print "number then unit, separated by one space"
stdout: 2557321.7 gal
